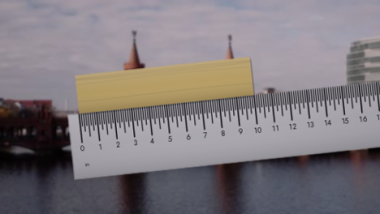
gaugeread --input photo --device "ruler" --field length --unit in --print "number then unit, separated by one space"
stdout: 10 in
